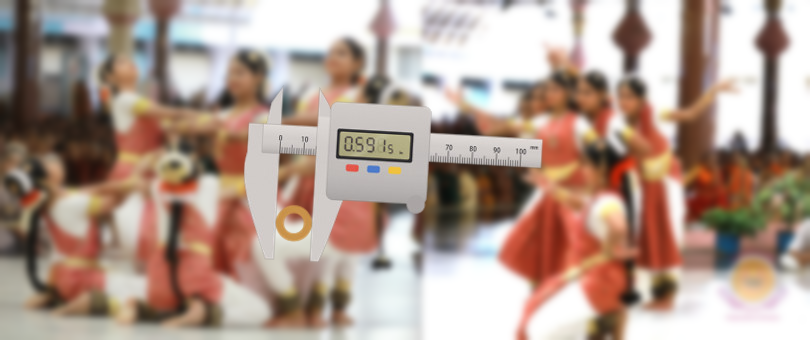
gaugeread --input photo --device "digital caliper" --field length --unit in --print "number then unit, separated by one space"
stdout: 0.5915 in
